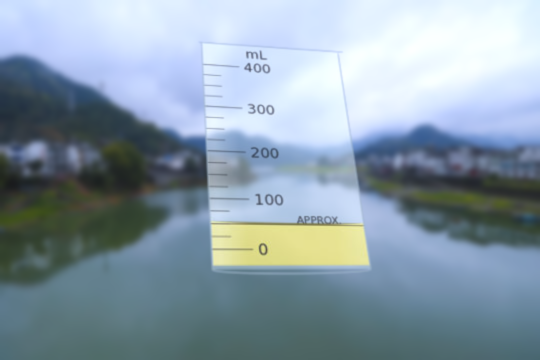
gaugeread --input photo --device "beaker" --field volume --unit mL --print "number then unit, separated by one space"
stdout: 50 mL
